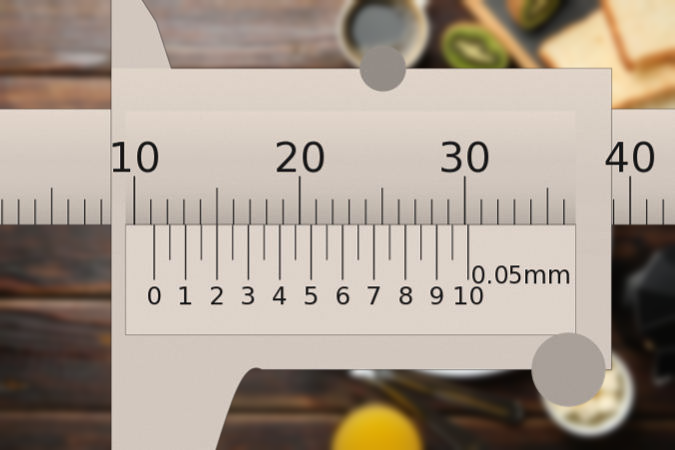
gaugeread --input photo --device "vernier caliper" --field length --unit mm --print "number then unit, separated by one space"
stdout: 11.2 mm
